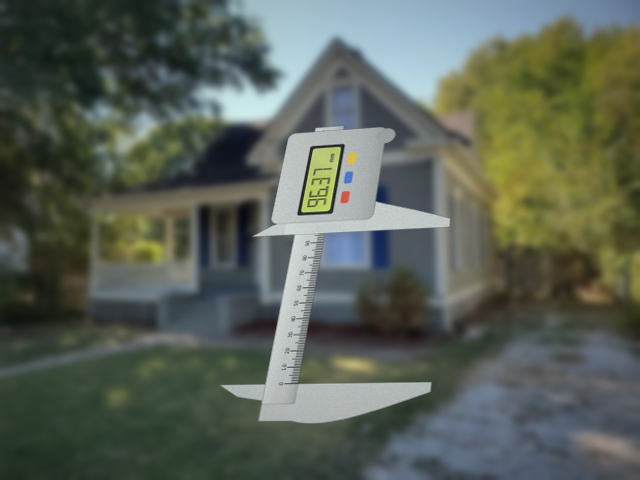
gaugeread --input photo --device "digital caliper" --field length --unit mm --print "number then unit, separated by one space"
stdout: 96.37 mm
